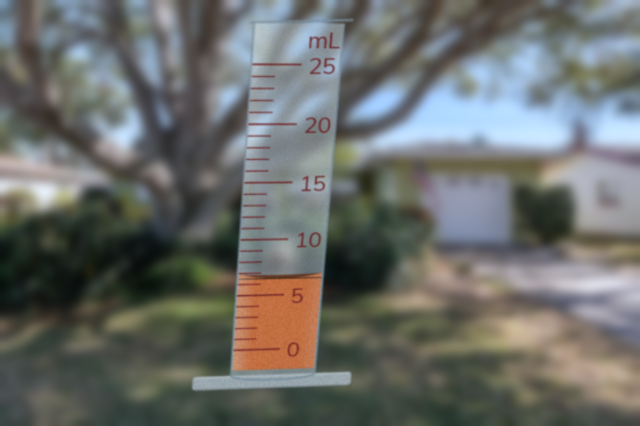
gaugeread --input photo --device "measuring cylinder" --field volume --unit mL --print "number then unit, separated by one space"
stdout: 6.5 mL
